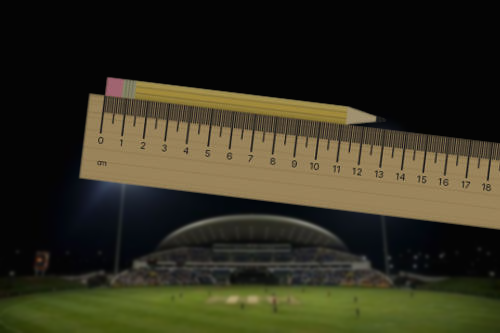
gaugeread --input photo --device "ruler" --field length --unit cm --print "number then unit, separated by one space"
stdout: 13 cm
